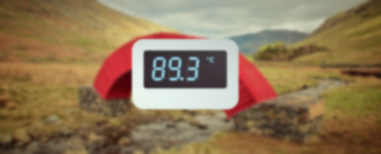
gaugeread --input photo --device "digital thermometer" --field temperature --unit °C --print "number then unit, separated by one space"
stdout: 89.3 °C
